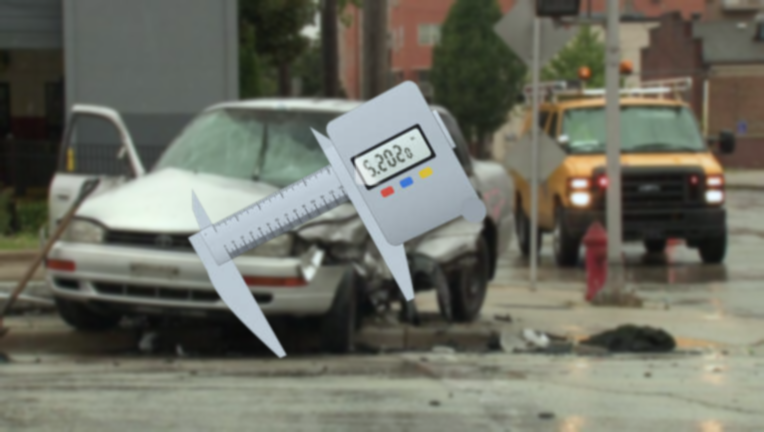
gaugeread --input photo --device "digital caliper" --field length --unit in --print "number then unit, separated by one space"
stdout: 5.2020 in
